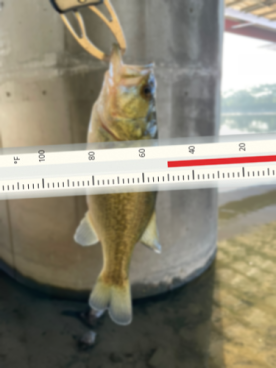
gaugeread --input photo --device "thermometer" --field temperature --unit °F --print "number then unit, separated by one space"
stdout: 50 °F
